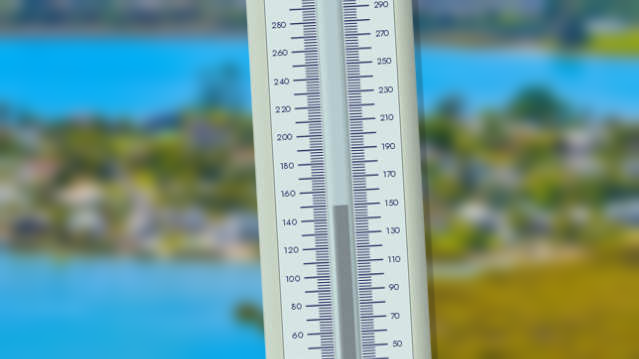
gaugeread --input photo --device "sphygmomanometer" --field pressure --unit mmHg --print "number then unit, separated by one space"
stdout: 150 mmHg
